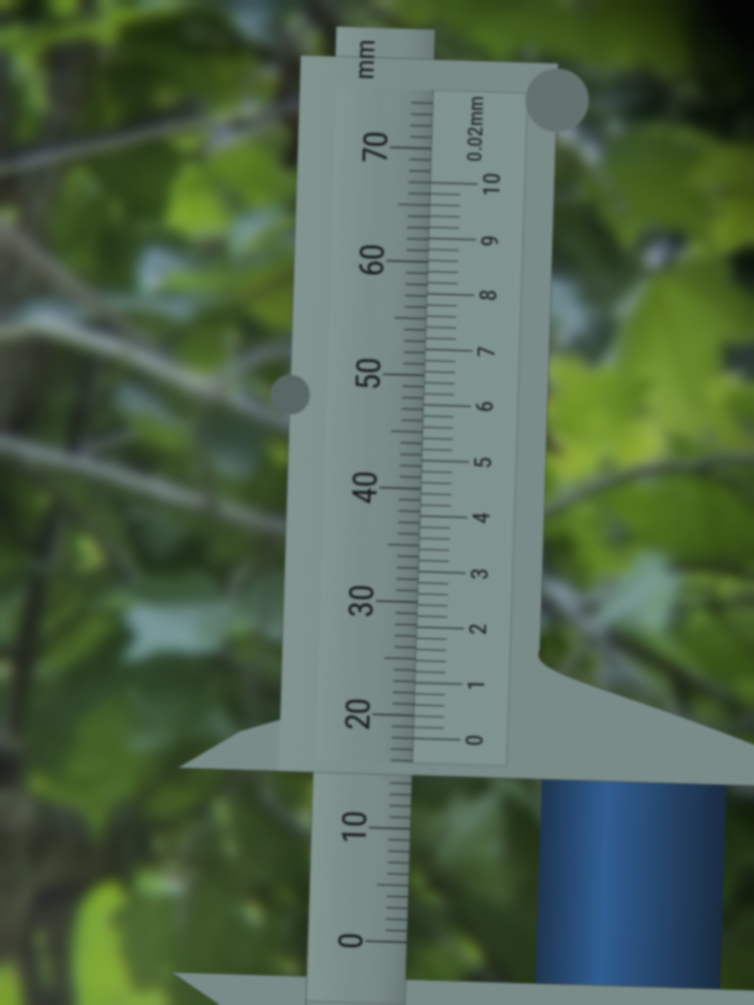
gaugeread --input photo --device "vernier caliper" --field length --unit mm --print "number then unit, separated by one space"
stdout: 18.0 mm
